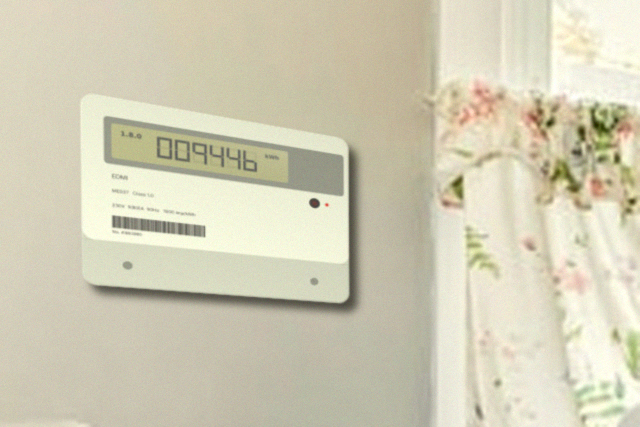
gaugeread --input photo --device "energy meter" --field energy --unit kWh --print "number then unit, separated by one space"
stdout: 9446 kWh
